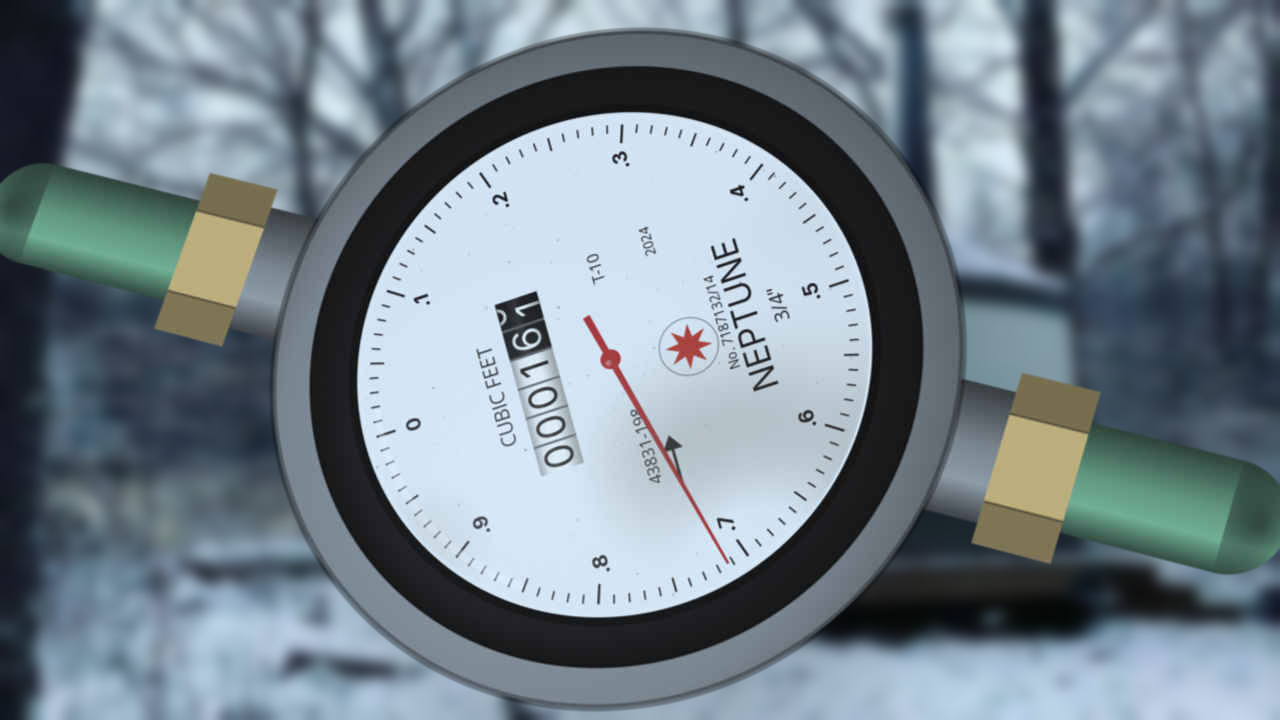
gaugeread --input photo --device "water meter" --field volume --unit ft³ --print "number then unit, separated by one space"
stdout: 160.71 ft³
